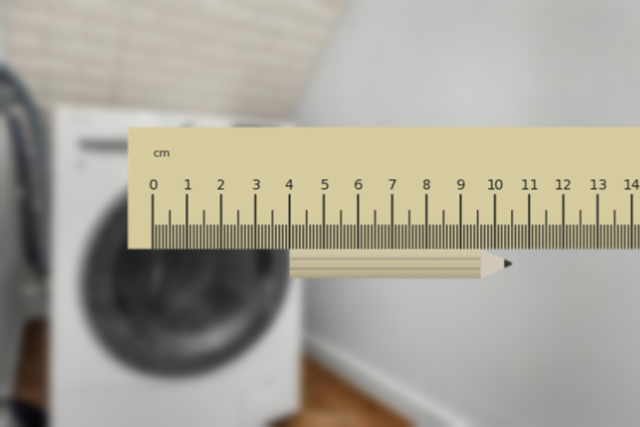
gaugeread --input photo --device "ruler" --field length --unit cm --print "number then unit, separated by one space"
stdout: 6.5 cm
